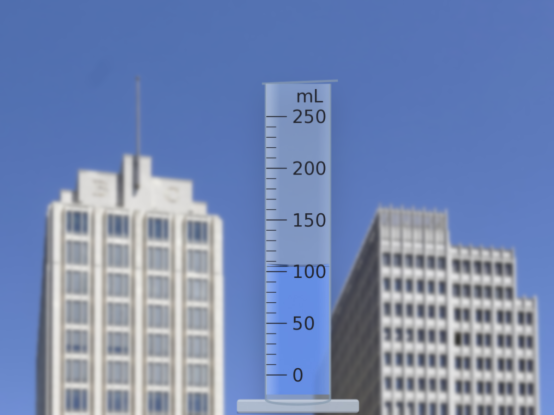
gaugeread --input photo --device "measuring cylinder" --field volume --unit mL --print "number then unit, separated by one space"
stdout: 105 mL
